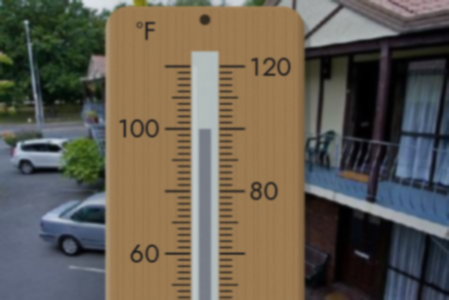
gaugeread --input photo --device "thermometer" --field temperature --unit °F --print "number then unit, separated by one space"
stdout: 100 °F
